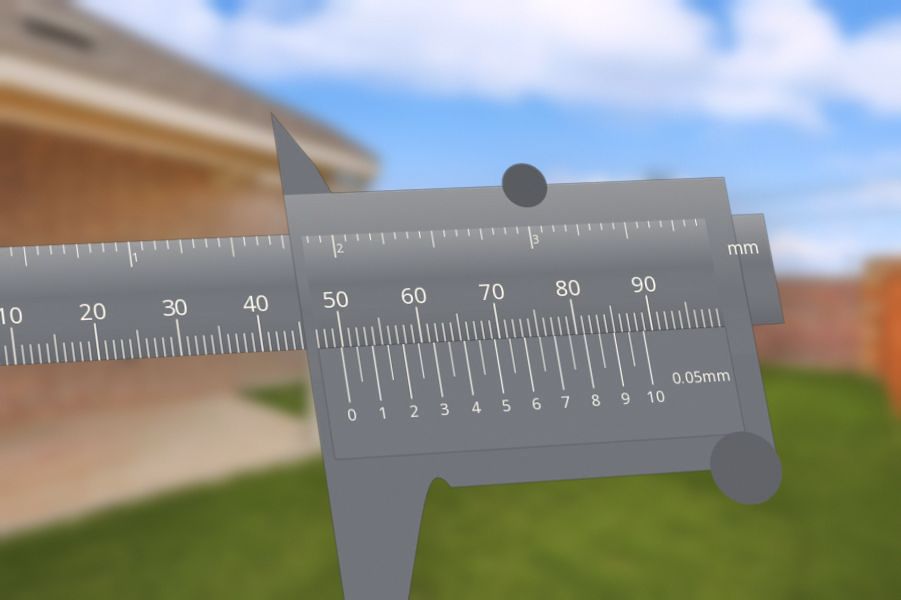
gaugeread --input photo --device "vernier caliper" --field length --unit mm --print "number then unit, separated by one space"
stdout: 49.8 mm
